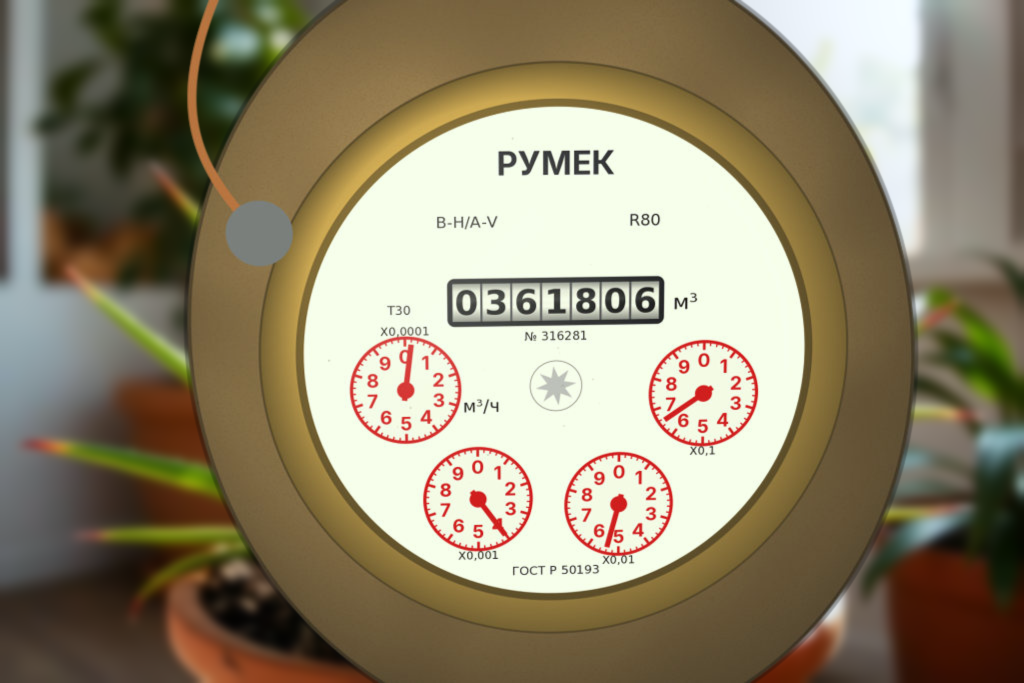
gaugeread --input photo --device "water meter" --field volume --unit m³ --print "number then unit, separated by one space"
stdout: 361806.6540 m³
